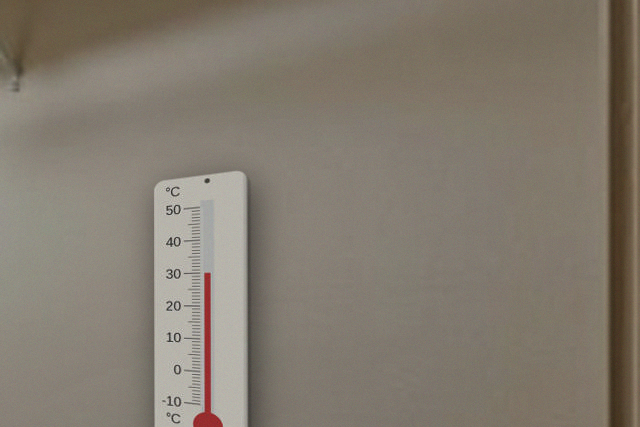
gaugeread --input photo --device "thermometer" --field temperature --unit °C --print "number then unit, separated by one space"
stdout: 30 °C
